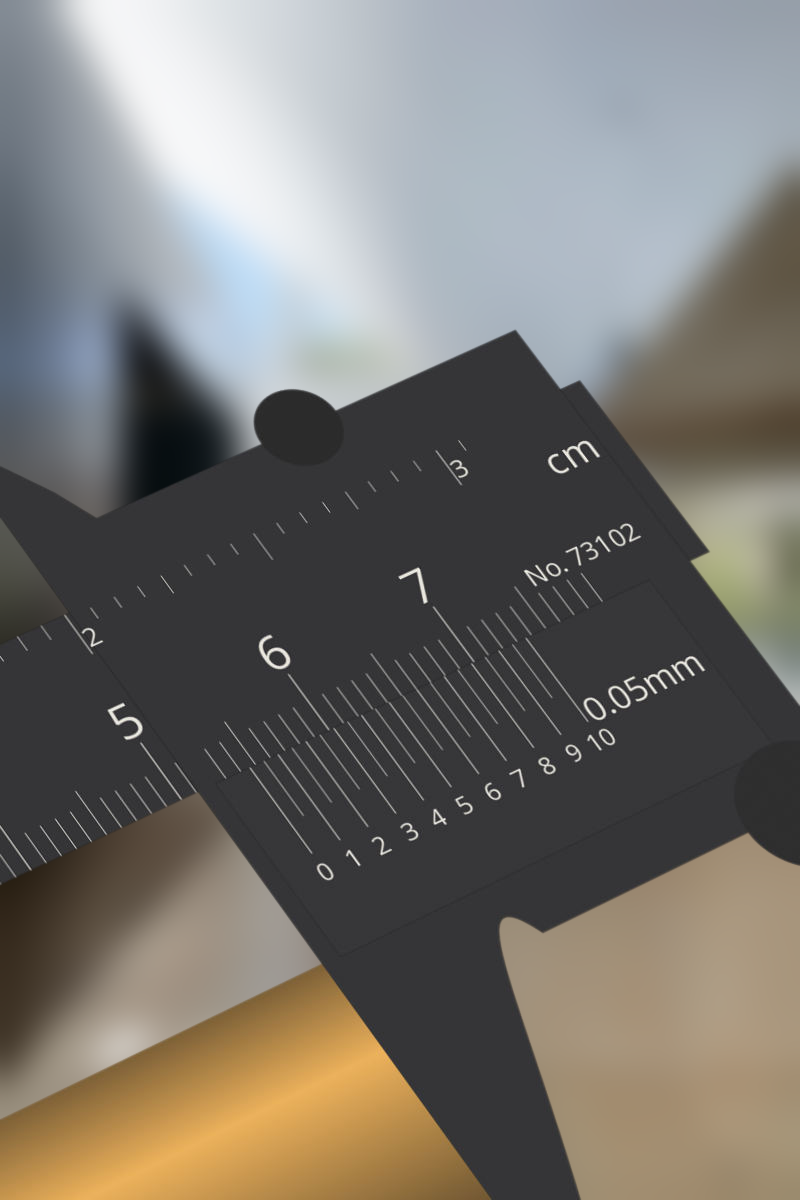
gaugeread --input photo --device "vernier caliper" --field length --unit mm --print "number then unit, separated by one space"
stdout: 54.6 mm
